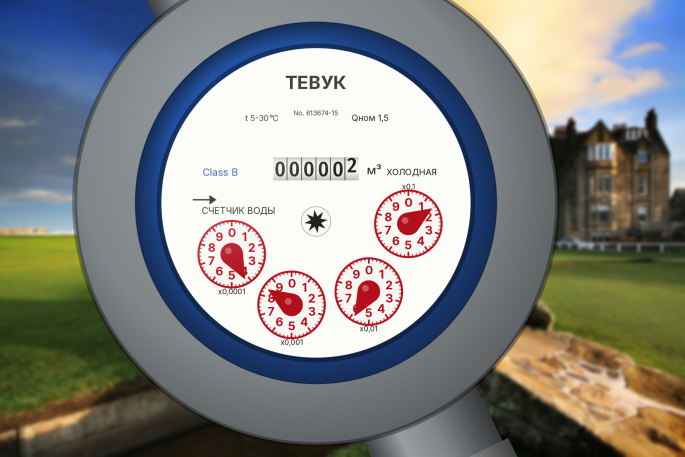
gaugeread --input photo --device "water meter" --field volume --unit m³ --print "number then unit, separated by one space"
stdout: 2.1584 m³
